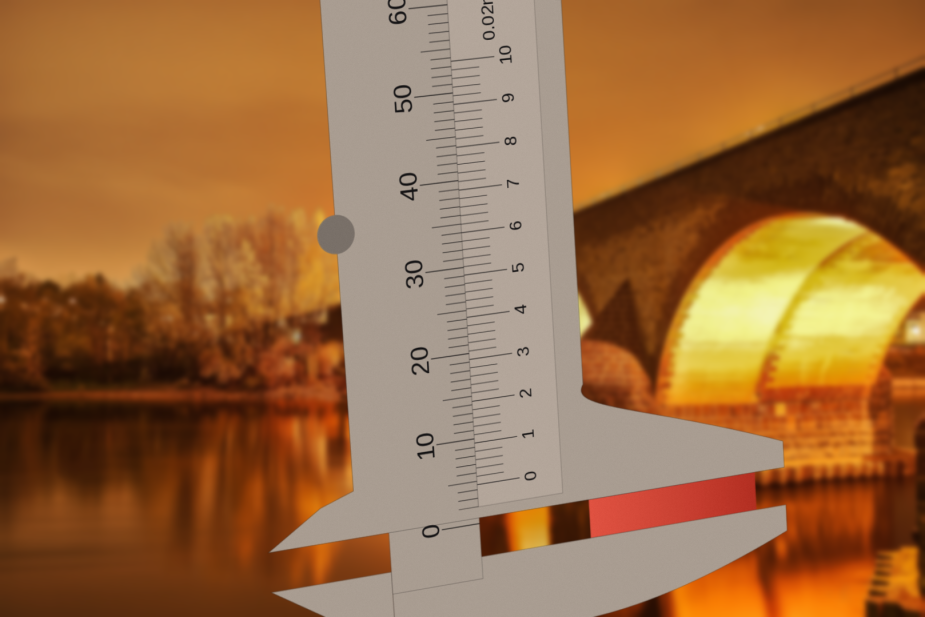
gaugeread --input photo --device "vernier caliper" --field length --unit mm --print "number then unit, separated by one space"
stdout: 4.6 mm
